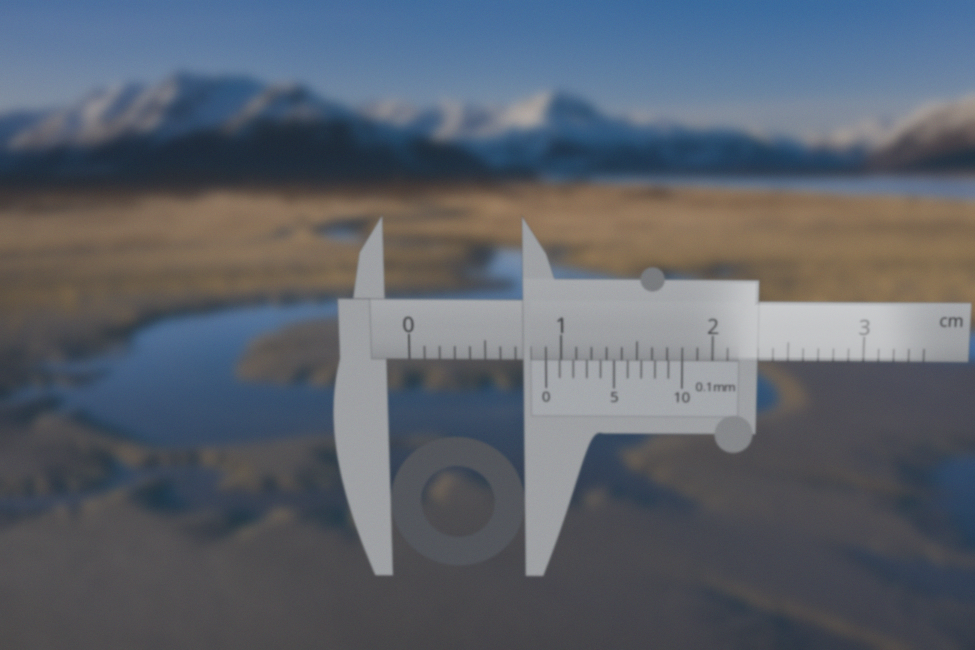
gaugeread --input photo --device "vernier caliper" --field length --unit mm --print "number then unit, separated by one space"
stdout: 9.0 mm
